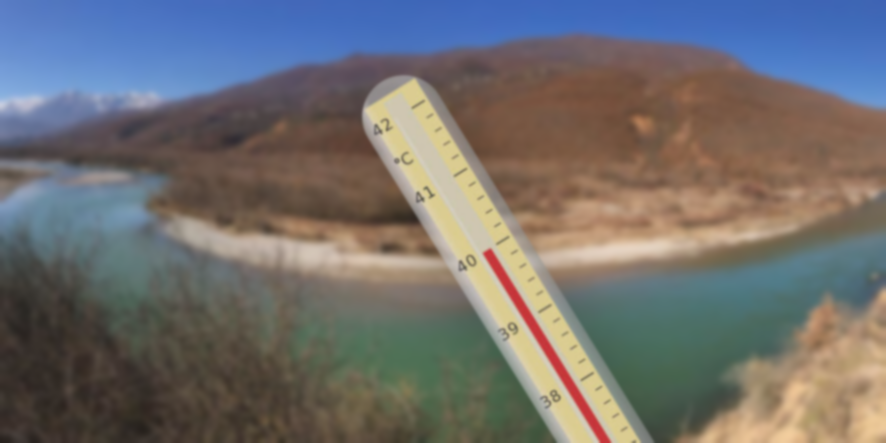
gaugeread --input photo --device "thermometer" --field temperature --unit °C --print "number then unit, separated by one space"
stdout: 40 °C
